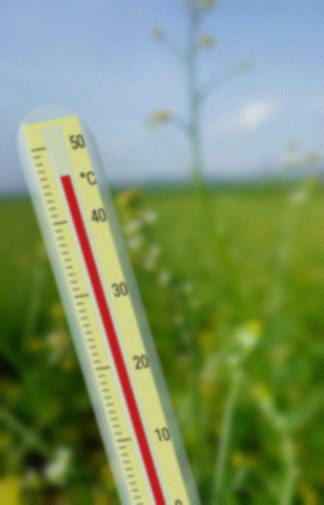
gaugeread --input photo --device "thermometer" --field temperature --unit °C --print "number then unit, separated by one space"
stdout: 46 °C
